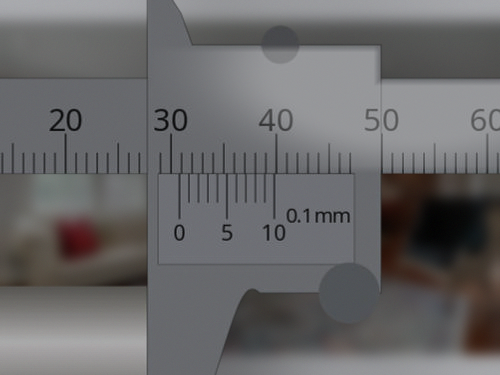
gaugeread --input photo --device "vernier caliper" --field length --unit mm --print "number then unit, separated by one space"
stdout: 30.8 mm
